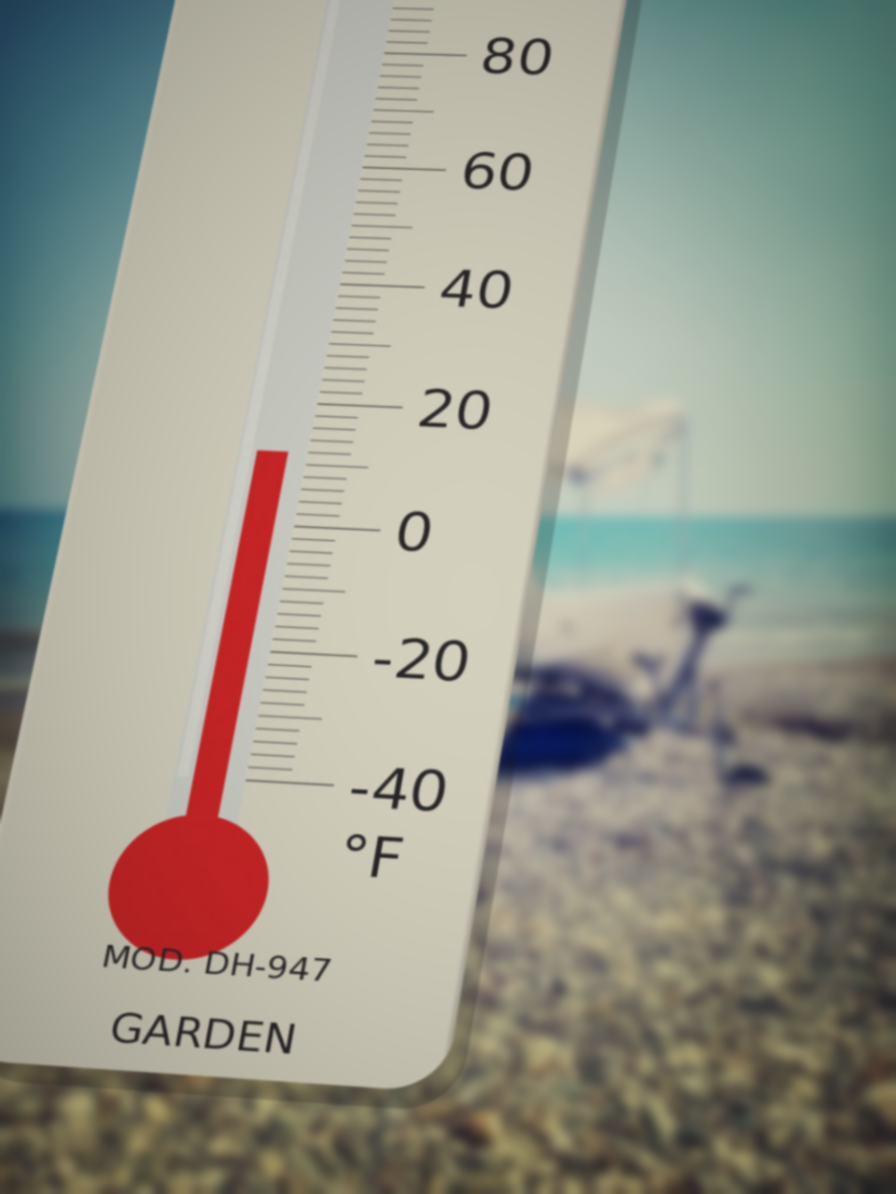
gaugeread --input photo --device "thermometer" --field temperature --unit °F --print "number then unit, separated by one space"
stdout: 12 °F
